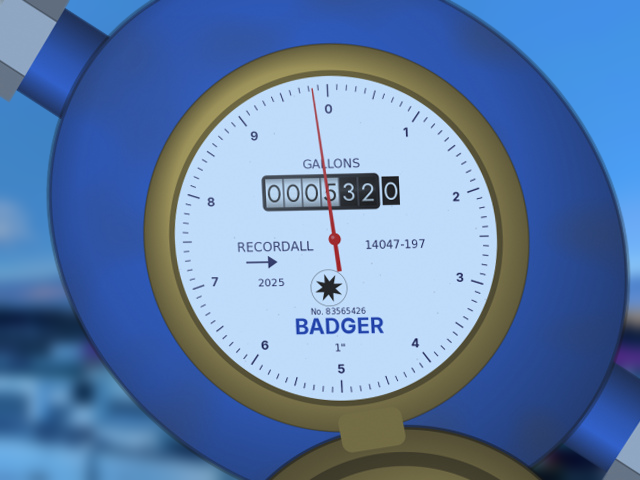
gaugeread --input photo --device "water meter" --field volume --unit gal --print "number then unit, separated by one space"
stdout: 5319.8 gal
